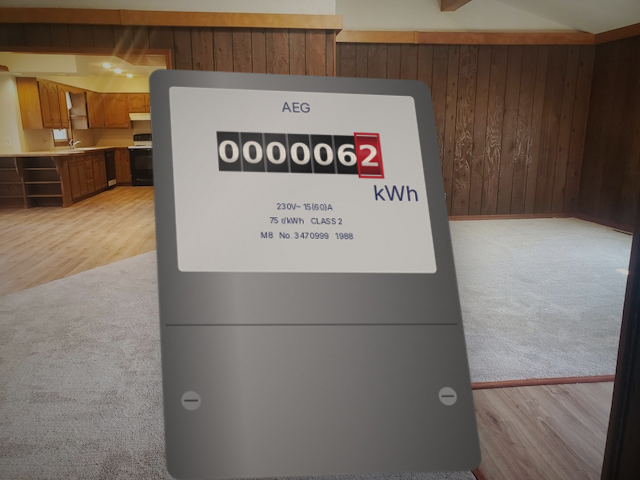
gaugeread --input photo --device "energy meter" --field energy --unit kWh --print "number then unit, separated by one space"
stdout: 6.2 kWh
